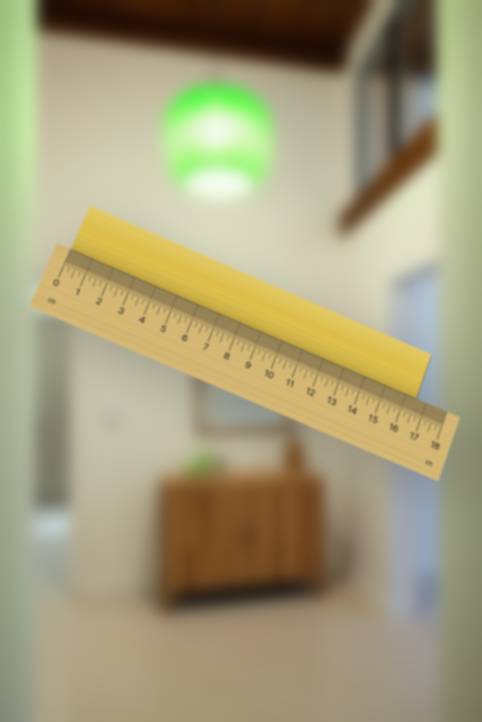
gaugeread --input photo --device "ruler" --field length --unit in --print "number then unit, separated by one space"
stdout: 16.5 in
